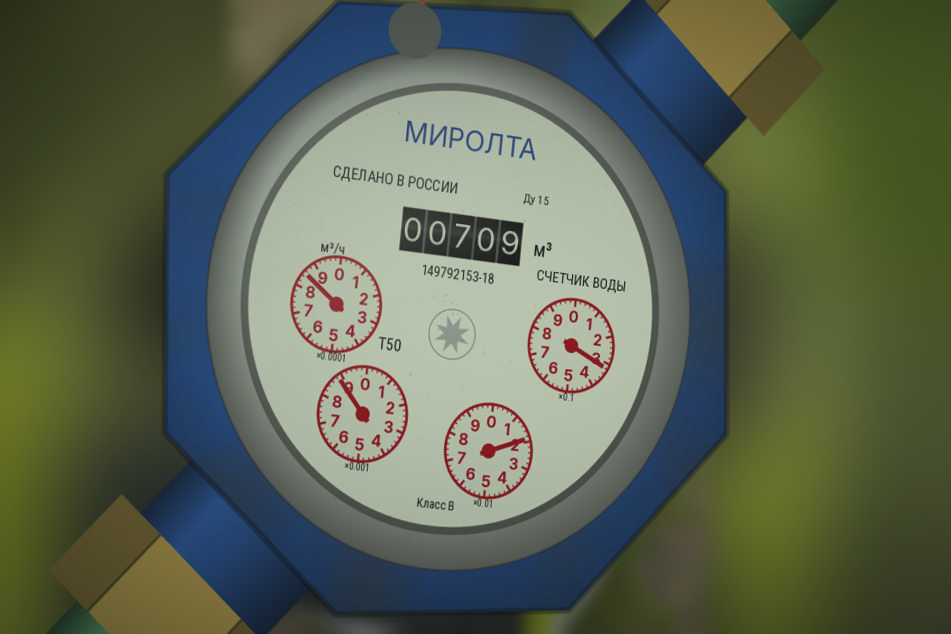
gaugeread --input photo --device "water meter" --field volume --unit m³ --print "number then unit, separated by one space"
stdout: 709.3188 m³
